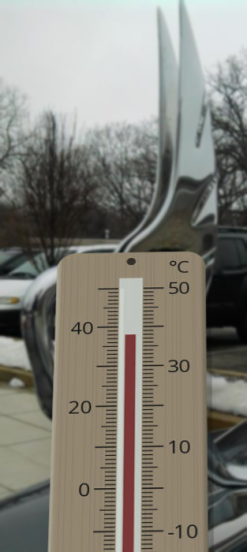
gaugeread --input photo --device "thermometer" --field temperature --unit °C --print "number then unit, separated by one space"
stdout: 38 °C
